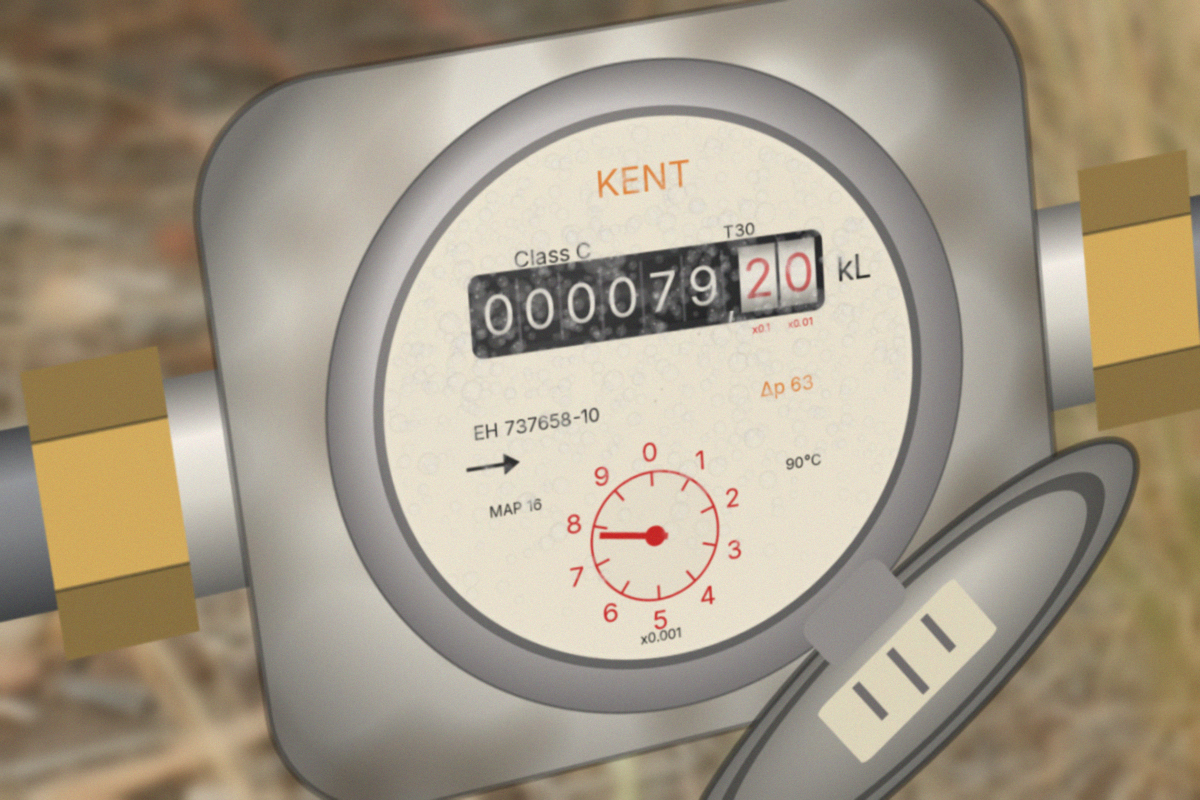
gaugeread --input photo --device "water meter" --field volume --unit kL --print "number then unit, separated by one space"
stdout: 79.207 kL
